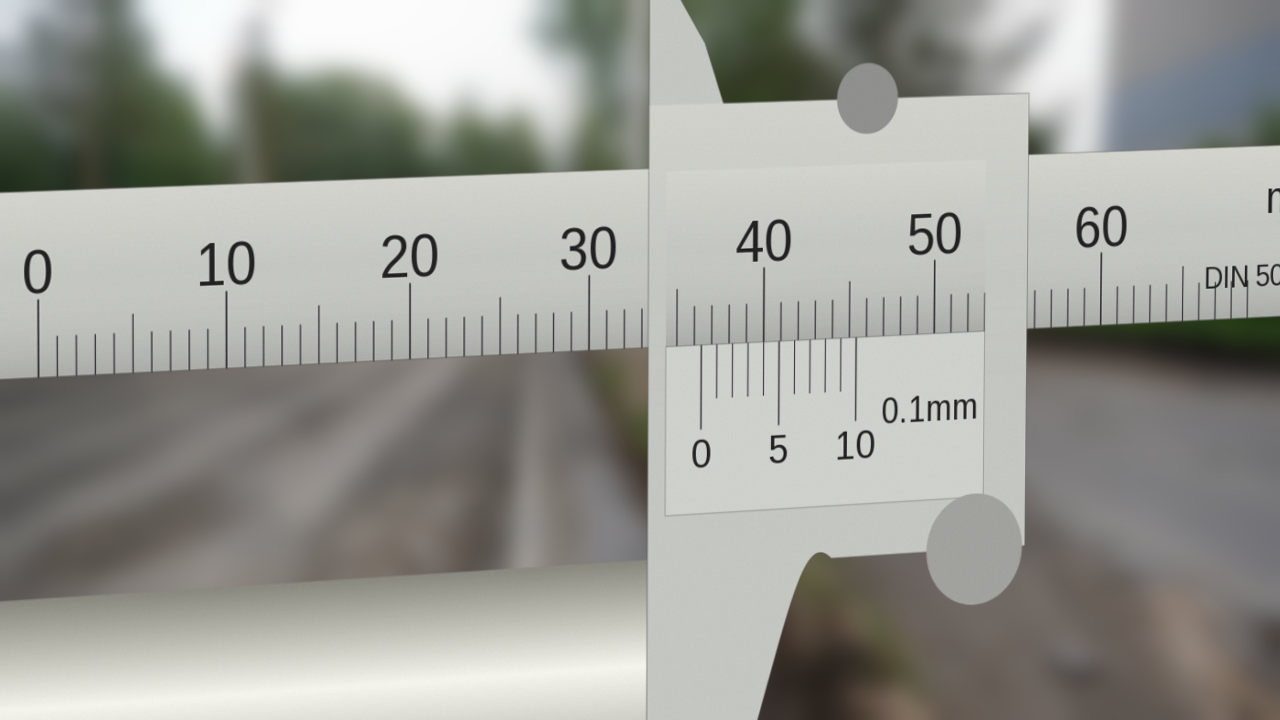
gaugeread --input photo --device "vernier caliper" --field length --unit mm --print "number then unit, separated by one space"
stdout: 36.4 mm
